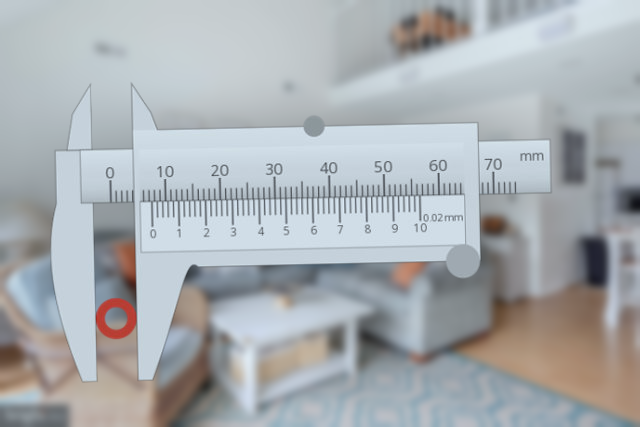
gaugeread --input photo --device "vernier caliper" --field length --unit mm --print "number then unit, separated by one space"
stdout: 7.5 mm
